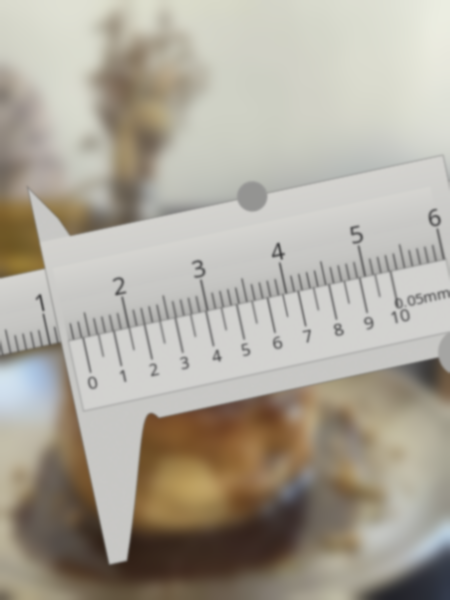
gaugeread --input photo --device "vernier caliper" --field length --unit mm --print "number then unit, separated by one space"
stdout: 14.2 mm
